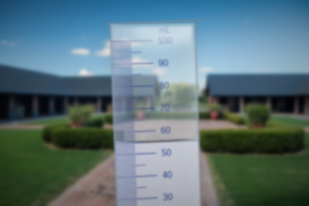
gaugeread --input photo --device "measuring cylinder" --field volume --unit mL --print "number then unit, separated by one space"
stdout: 55 mL
